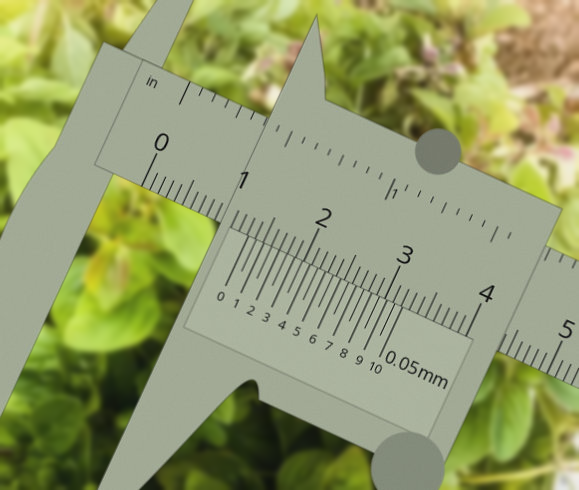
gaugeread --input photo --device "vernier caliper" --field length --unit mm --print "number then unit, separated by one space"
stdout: 13.2 mm
